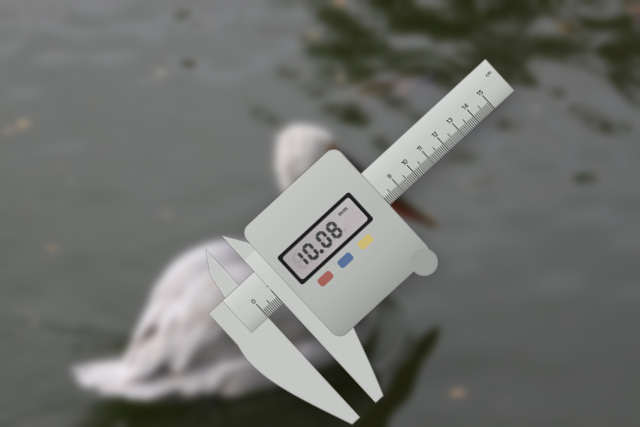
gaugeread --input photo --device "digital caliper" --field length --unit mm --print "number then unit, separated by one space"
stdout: 10.08 mm
